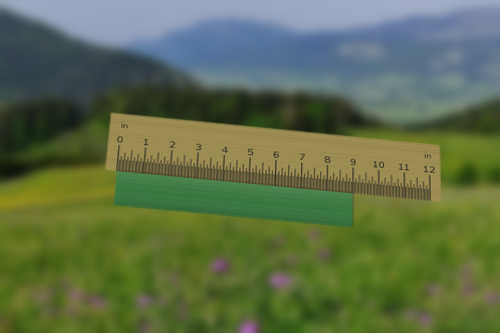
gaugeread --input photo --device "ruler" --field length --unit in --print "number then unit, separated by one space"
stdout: 9 in
